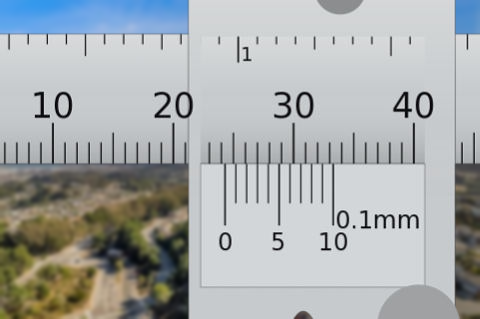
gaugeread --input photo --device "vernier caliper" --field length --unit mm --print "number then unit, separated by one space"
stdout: 24.3 mm
